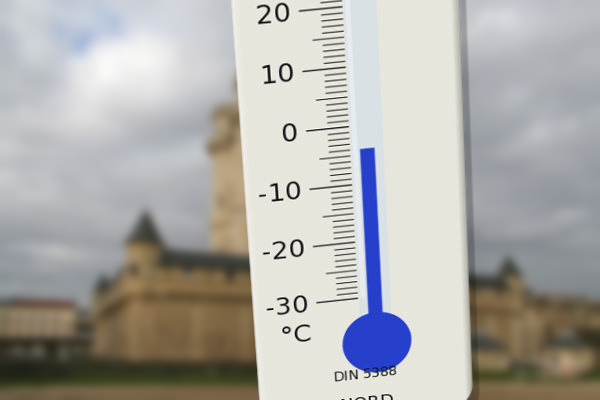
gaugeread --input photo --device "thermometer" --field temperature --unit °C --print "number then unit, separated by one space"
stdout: -4 °C
